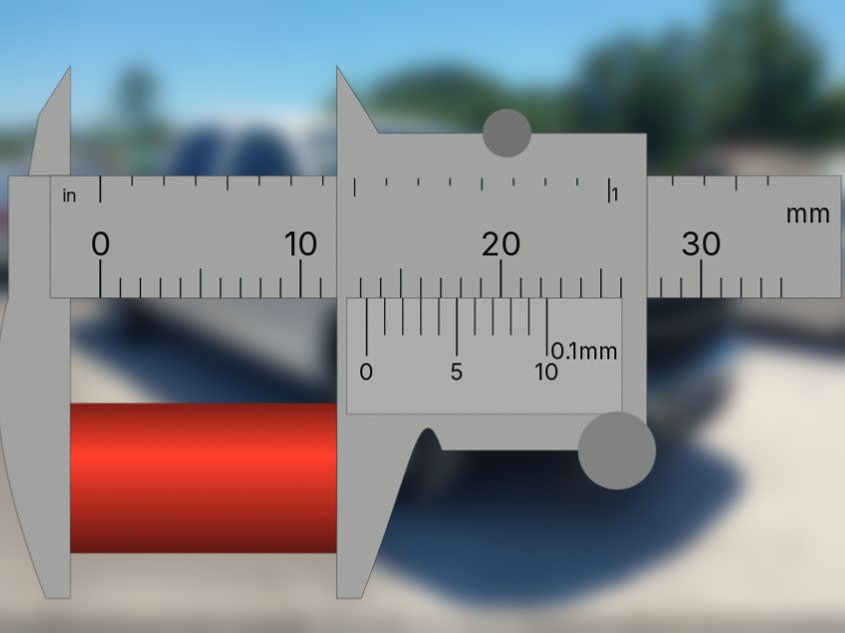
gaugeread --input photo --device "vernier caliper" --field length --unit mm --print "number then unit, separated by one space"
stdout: 13.3 mm
